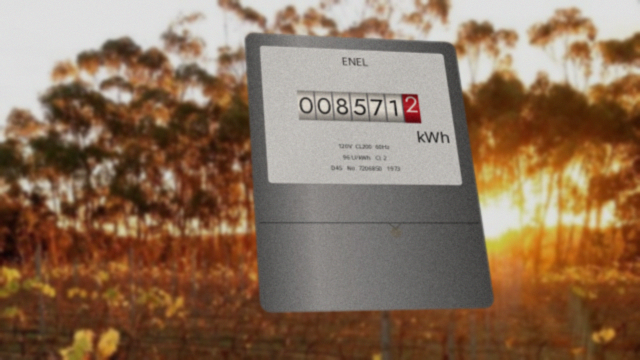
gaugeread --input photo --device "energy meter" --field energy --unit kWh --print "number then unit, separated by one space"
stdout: 8571.2 kWh
